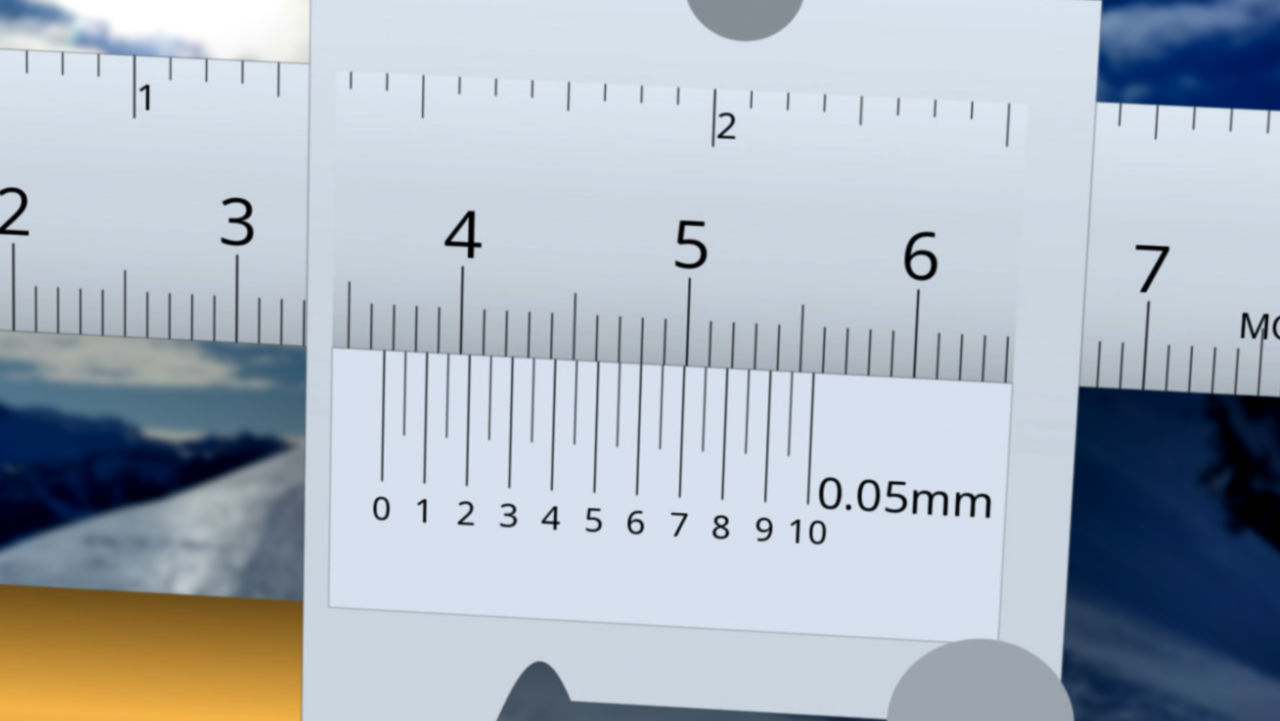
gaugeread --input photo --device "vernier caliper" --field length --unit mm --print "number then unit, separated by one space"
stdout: 36.6 mm
